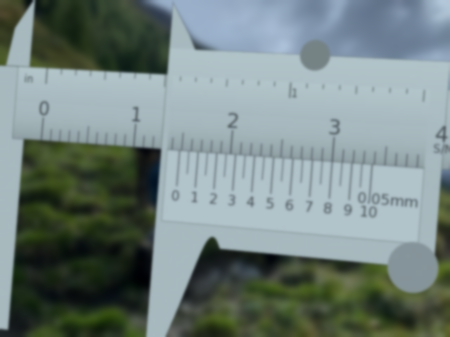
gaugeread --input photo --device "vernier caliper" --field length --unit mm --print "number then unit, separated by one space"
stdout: 14.8 mm
